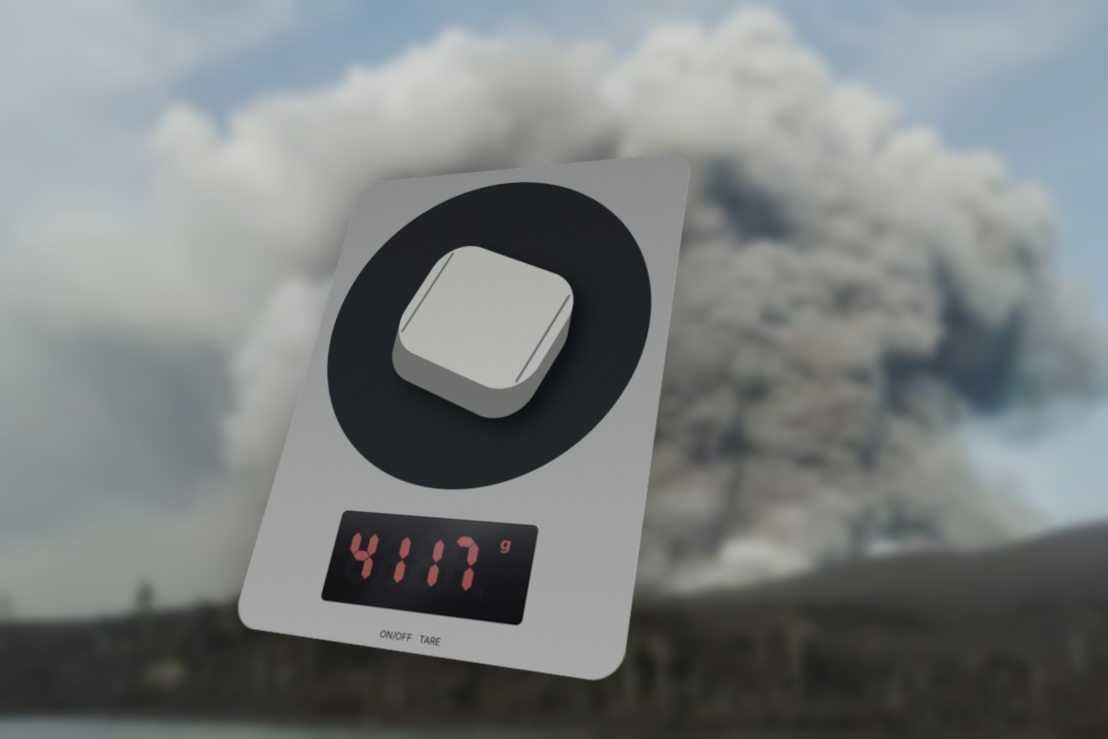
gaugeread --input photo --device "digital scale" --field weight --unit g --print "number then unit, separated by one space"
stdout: 4117 g
